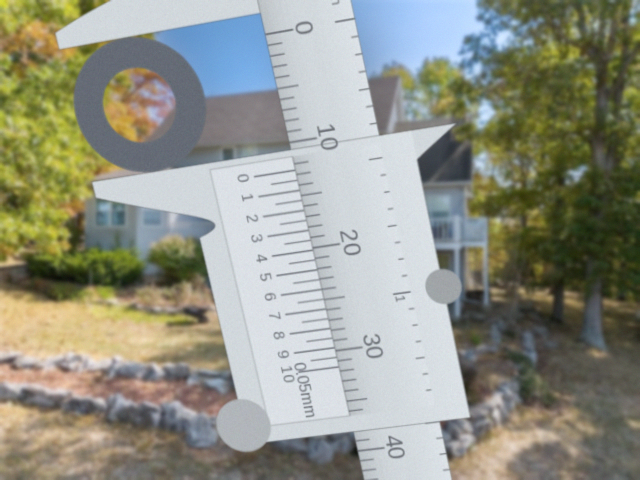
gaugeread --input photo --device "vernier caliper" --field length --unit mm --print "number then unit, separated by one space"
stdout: 12.6 mm
